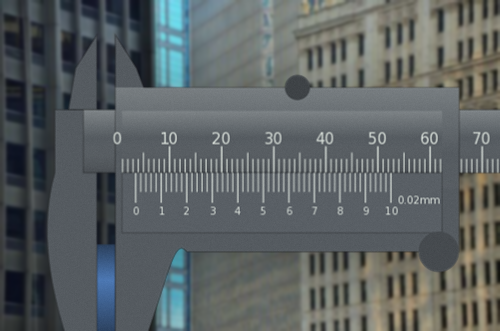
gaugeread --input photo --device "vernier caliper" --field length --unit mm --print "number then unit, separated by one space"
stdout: 3.5 mm
